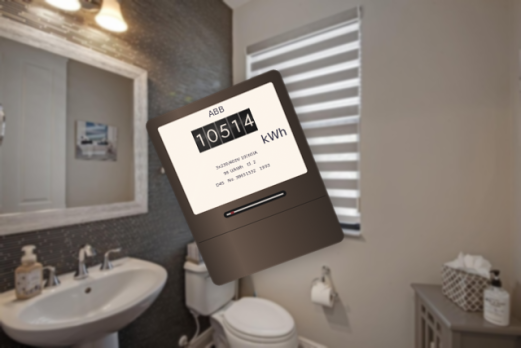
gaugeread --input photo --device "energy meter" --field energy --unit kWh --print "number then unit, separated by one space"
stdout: 10514 kWh
